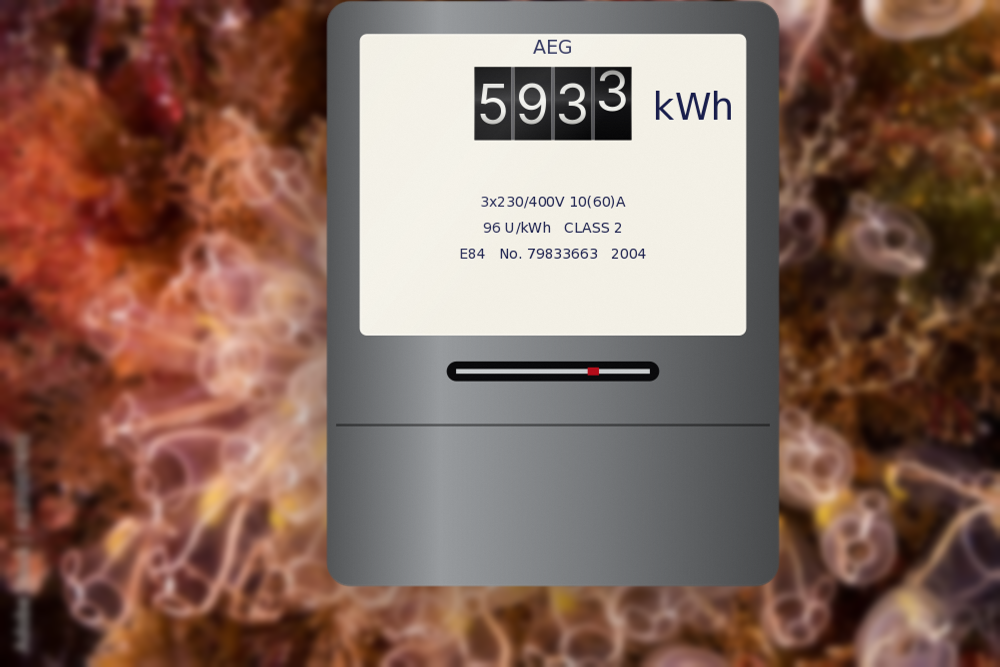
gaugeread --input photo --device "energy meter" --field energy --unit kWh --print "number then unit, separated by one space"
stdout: 5933 kWh
